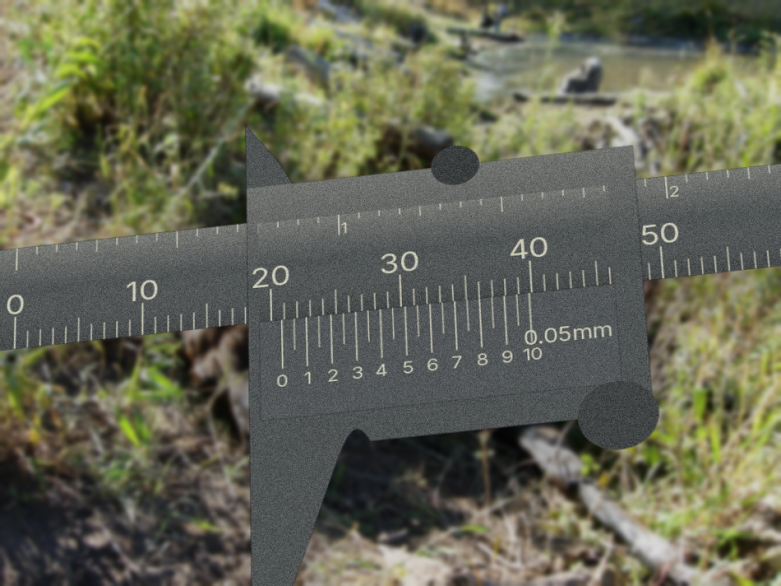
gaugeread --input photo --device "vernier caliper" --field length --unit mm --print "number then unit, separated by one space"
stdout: 20.8 mm
